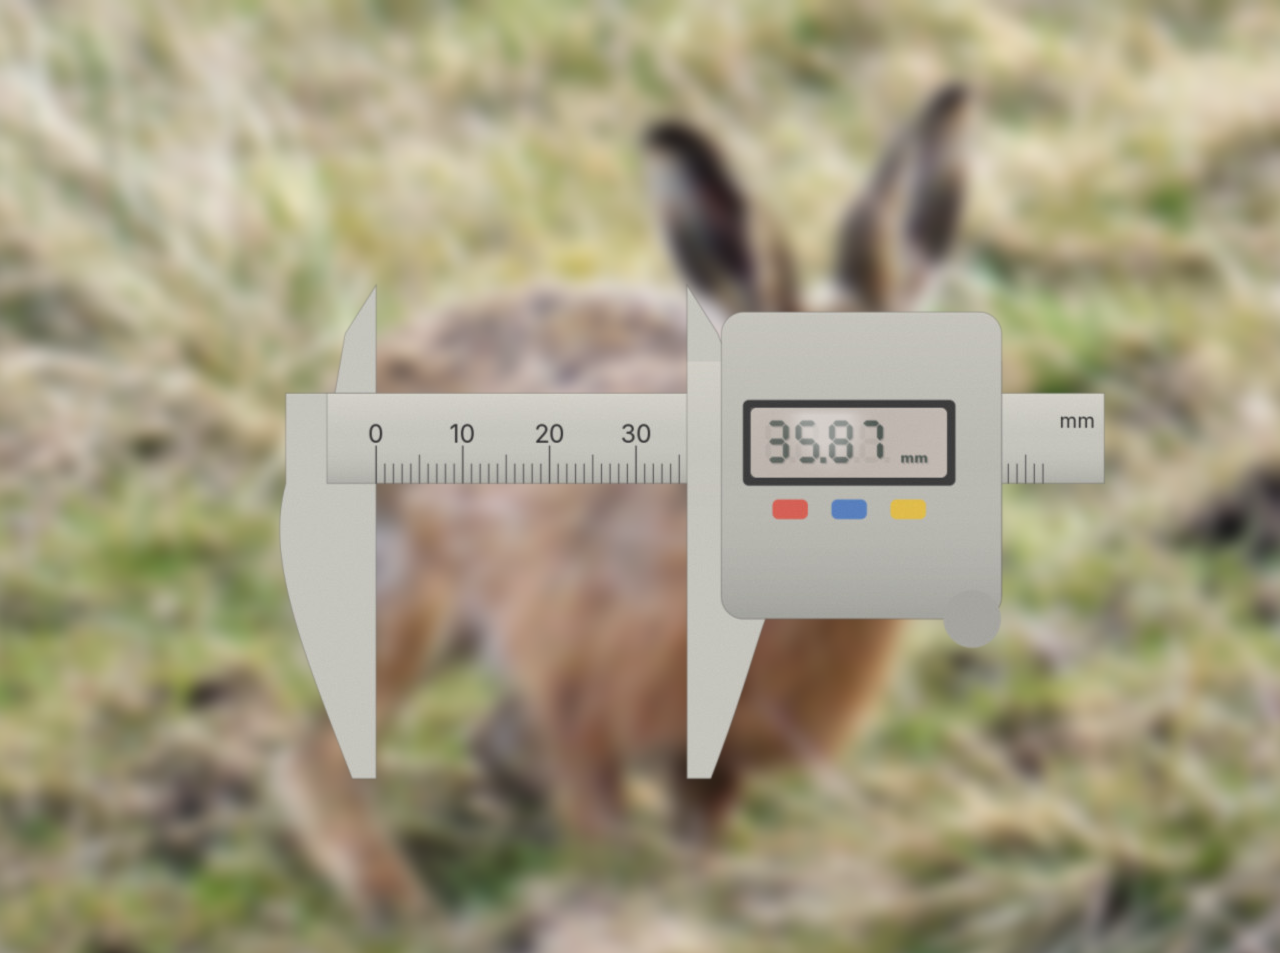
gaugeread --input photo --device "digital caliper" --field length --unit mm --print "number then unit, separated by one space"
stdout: 35.87 mm
